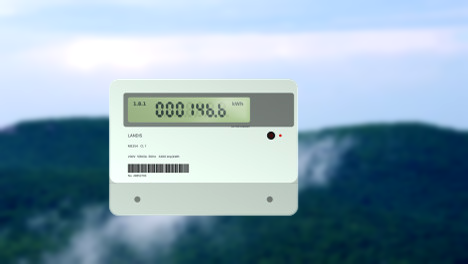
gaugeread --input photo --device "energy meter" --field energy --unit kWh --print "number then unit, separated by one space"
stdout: 146.6 kWh
